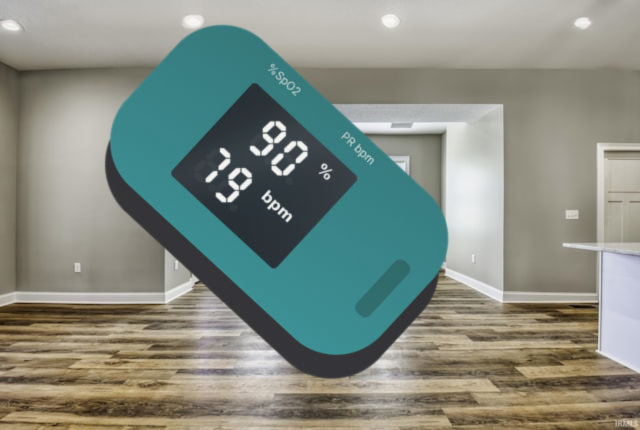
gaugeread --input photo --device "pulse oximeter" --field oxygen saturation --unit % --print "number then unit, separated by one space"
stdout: 90 %
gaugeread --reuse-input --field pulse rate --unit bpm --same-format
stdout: 79 bpm
